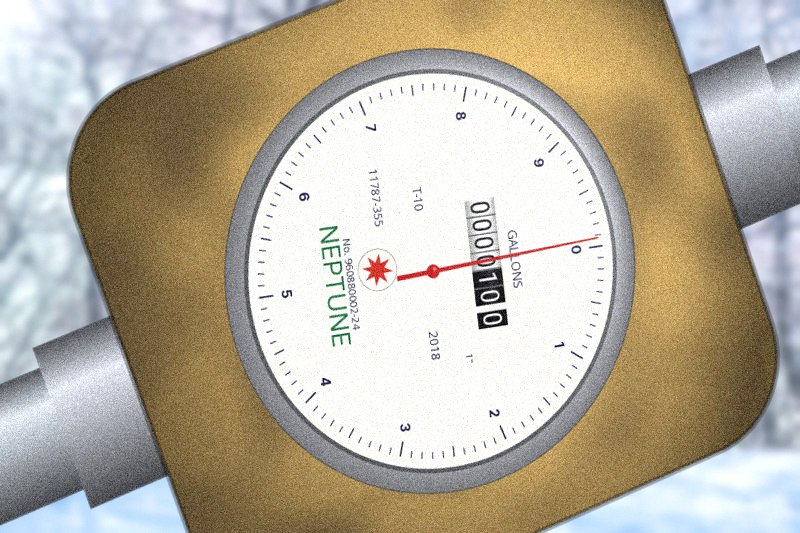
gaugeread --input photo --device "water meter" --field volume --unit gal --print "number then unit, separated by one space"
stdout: 99.9 gal
